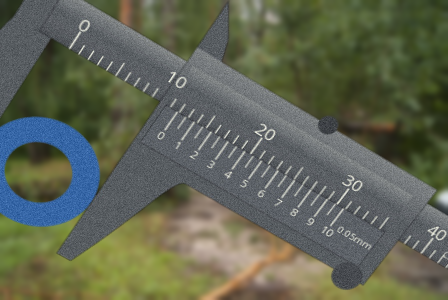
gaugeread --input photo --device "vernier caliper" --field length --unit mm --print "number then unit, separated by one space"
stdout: 11.8 mm
